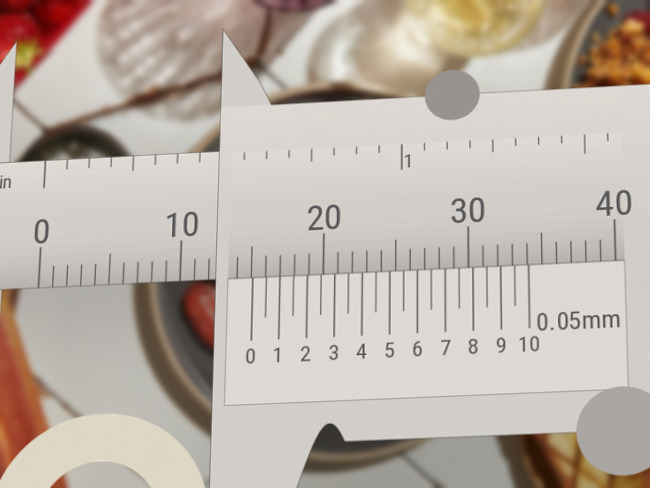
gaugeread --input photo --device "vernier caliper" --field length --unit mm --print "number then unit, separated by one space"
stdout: 15.1 mm
